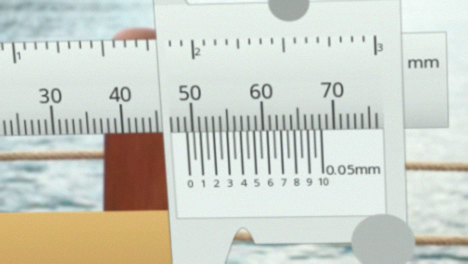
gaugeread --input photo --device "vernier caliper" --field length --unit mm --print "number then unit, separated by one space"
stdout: 49.2 mm
